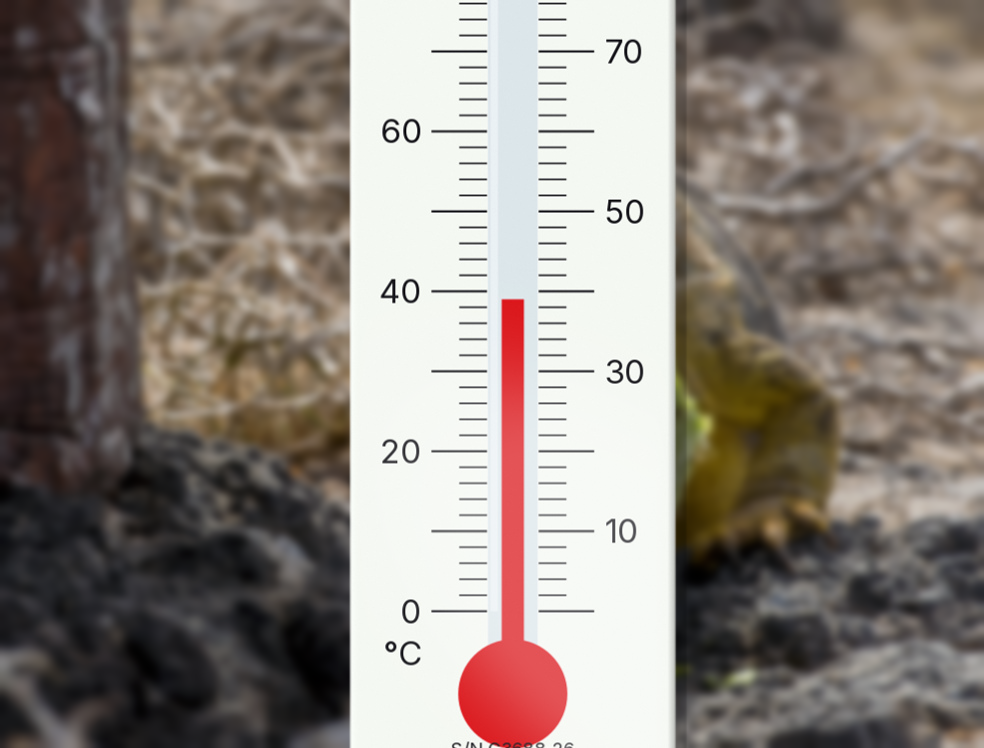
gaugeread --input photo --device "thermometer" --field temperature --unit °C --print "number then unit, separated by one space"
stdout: 39 °C
